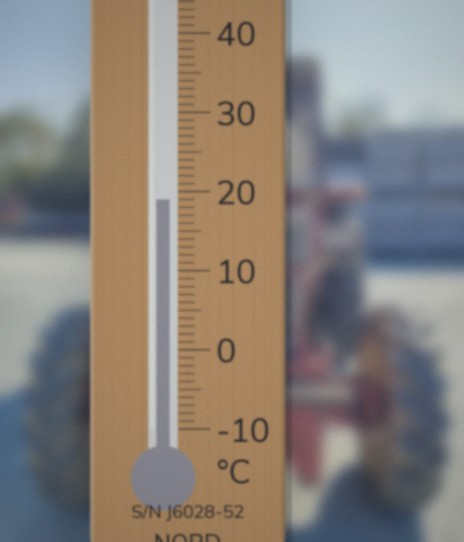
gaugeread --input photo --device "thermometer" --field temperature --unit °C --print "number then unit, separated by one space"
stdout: 19 °C
